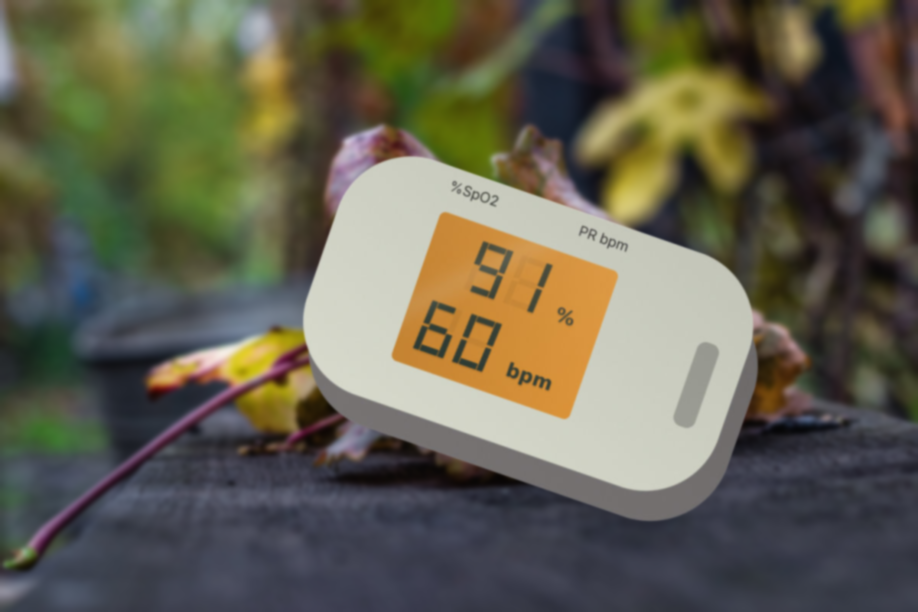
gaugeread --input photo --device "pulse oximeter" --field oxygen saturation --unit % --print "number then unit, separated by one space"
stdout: 91 %
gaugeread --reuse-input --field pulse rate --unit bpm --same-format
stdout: 60 bpm
